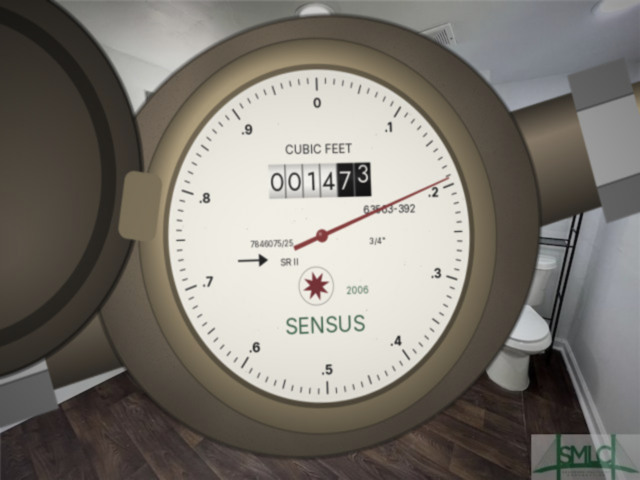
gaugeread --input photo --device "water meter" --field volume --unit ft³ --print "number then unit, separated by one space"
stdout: 1473.19 ft³
